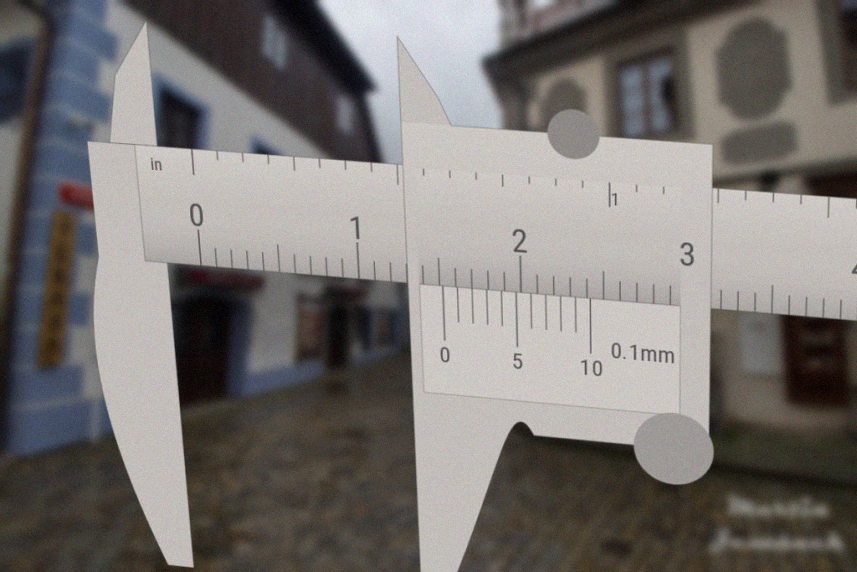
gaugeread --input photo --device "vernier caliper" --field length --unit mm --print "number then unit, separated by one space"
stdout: 15.2 mm
